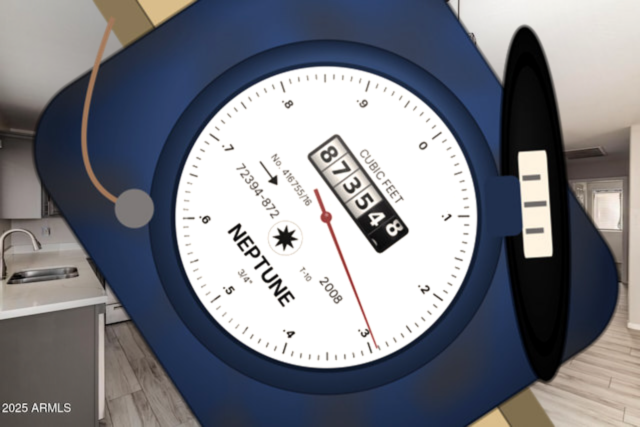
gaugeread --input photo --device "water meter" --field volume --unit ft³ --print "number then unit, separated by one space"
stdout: 873548.29 ft³
